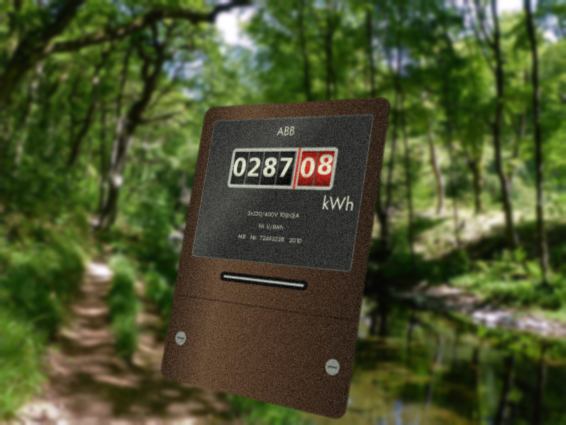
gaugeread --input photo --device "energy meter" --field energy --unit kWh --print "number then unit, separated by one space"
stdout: 287.08 kWh
